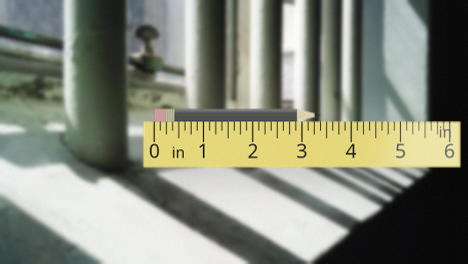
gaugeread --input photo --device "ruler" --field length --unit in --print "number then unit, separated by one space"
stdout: 3.375 in
